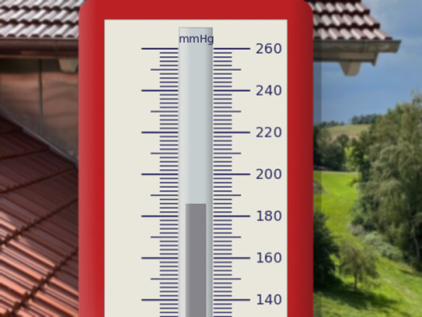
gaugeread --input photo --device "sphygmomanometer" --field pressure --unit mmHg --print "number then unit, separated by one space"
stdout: 186 mmHg
